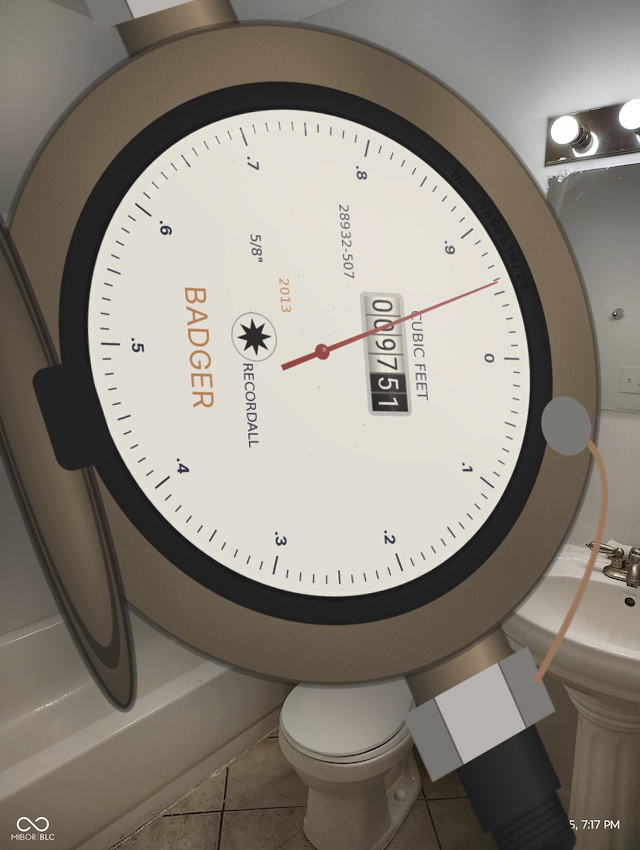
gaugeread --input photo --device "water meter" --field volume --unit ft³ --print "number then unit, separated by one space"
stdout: 9750.94 ft³
